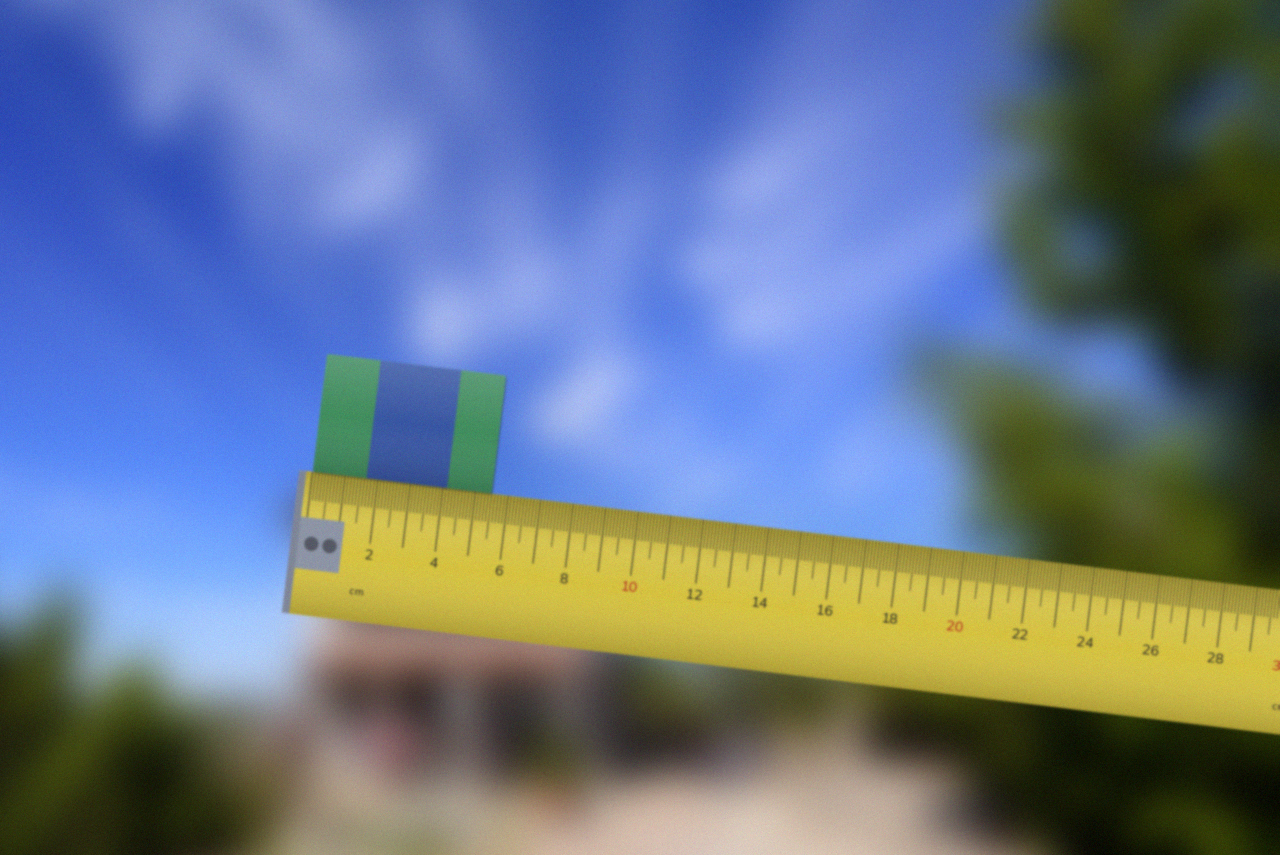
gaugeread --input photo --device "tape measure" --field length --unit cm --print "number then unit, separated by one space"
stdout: 5.5 cm
